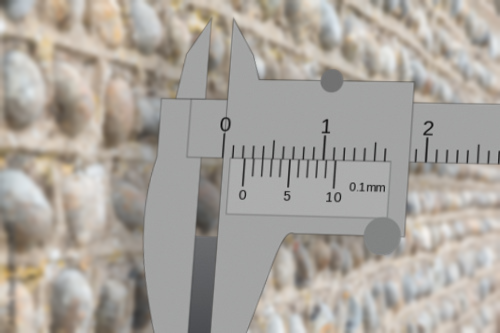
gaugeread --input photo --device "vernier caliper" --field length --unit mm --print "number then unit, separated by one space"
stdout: 2.2 mm
